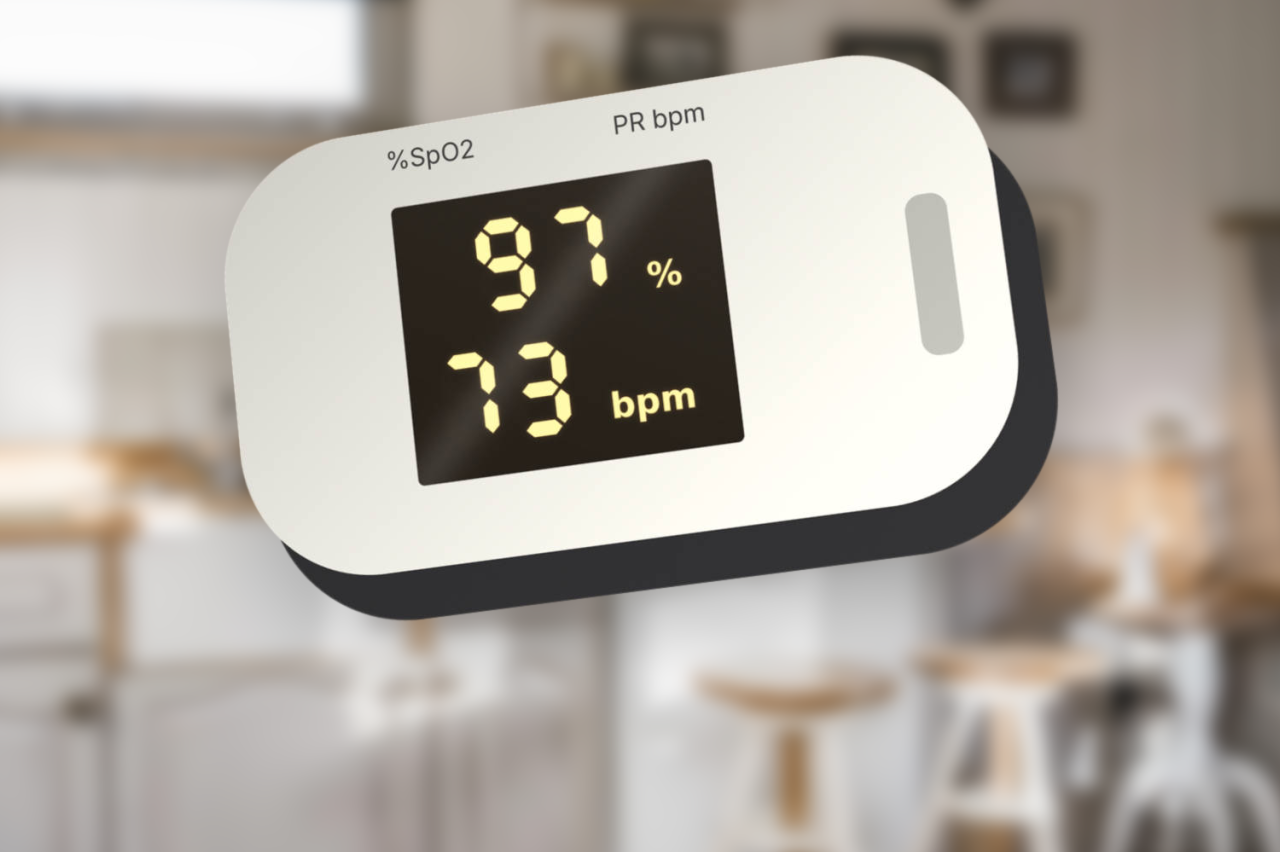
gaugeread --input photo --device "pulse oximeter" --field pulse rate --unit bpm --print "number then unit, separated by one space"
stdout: 73 bpm
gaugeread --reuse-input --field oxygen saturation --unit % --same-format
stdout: 97 %
